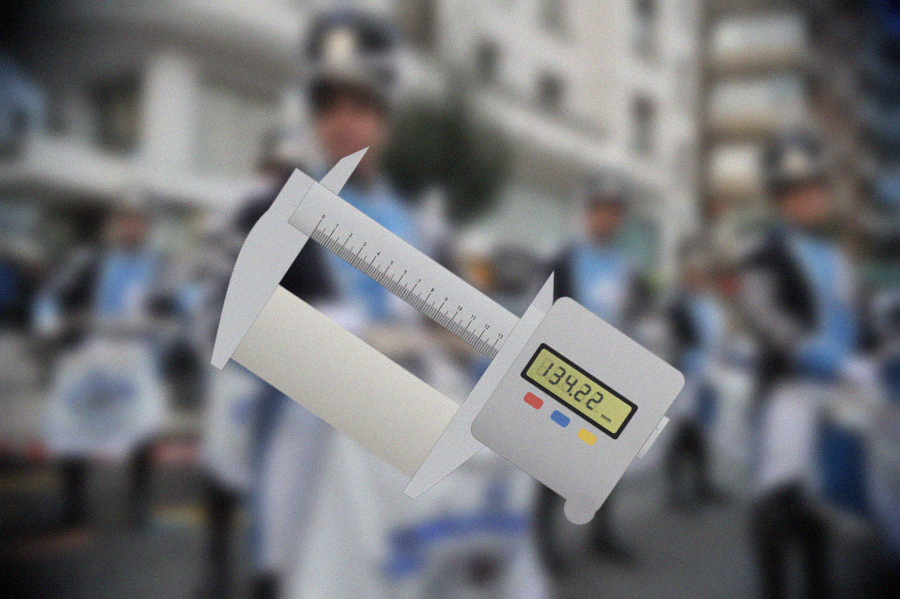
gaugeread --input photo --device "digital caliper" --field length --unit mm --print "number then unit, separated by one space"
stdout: 134.22 mm
